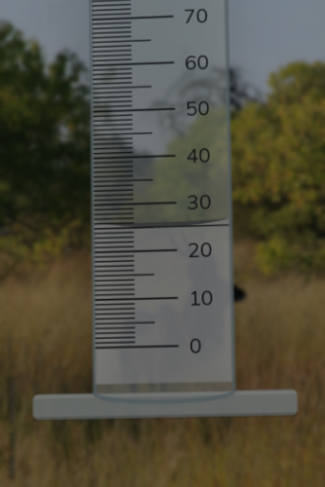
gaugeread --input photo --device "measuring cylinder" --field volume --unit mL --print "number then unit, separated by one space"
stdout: 25 mL
